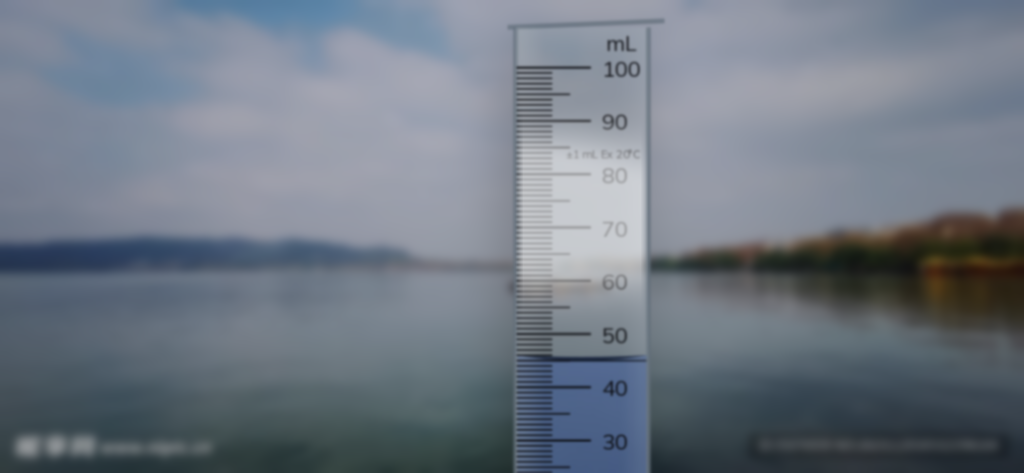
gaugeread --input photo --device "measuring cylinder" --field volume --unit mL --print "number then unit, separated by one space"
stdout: 45 mL
